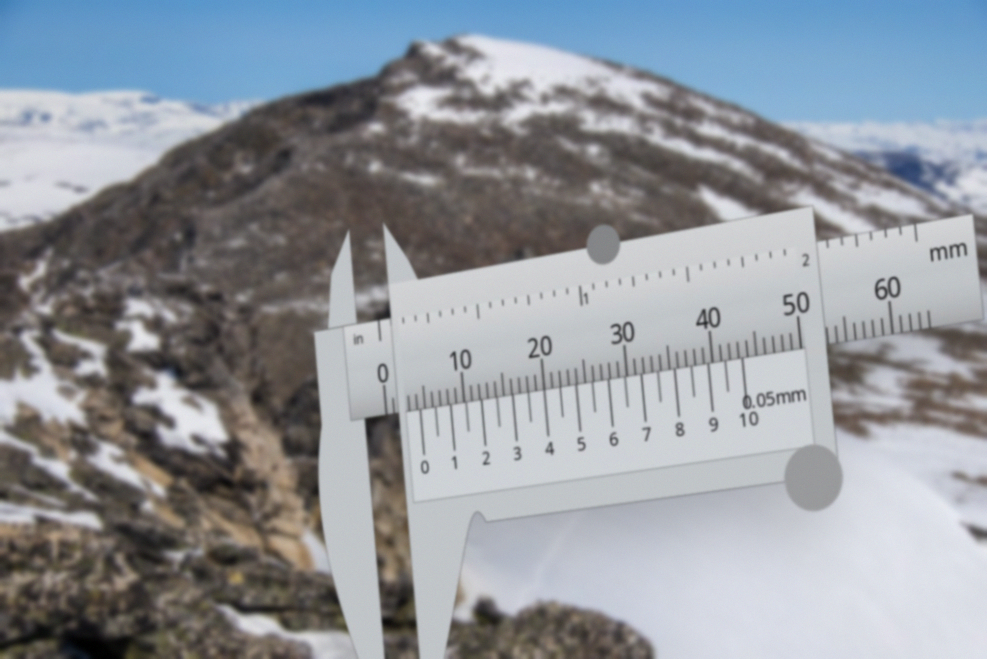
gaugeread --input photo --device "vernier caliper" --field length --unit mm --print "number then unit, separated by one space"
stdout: 4.4 mm
